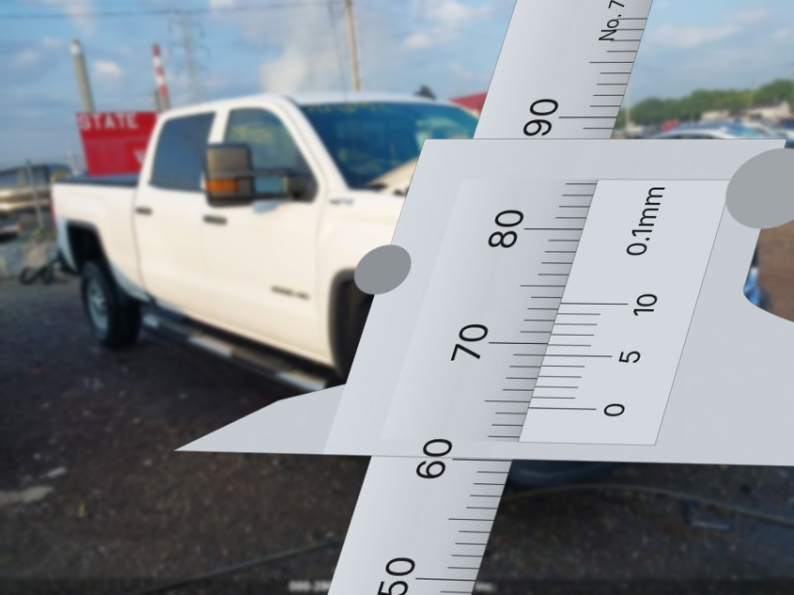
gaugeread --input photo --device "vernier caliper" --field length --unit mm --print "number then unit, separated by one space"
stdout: 64.5 mm
